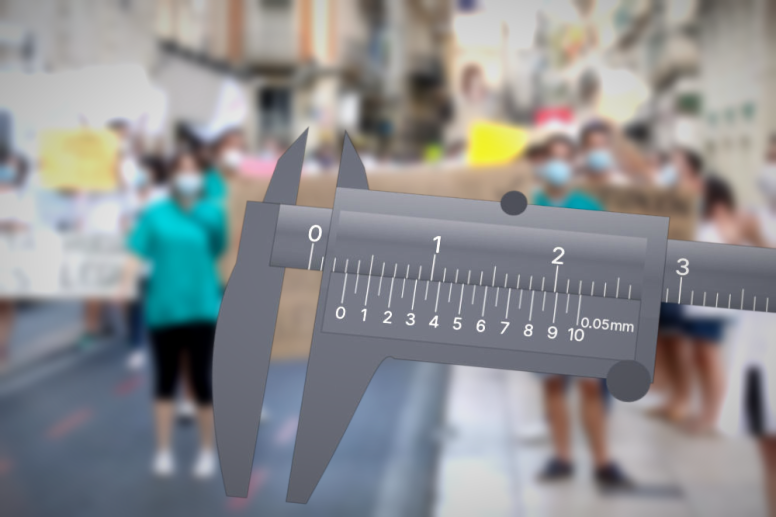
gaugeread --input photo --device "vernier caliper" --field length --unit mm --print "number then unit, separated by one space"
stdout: 3.1 mm
